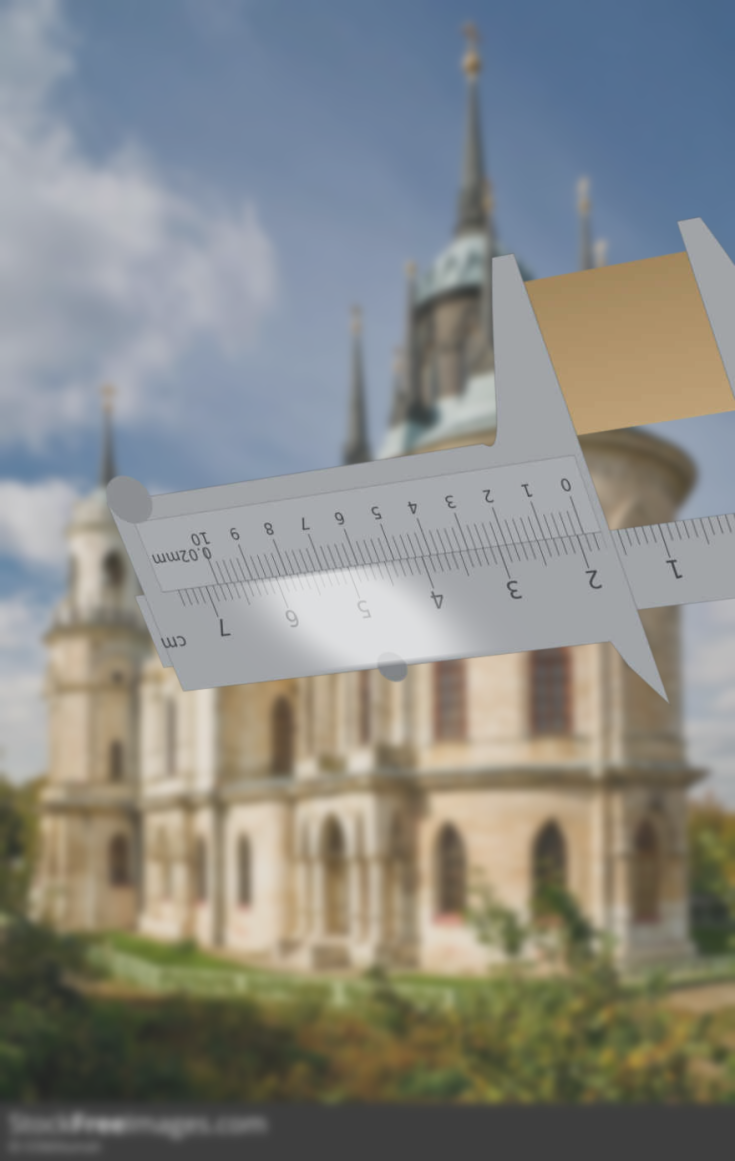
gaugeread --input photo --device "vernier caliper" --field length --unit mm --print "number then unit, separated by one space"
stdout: 19.2 mm
